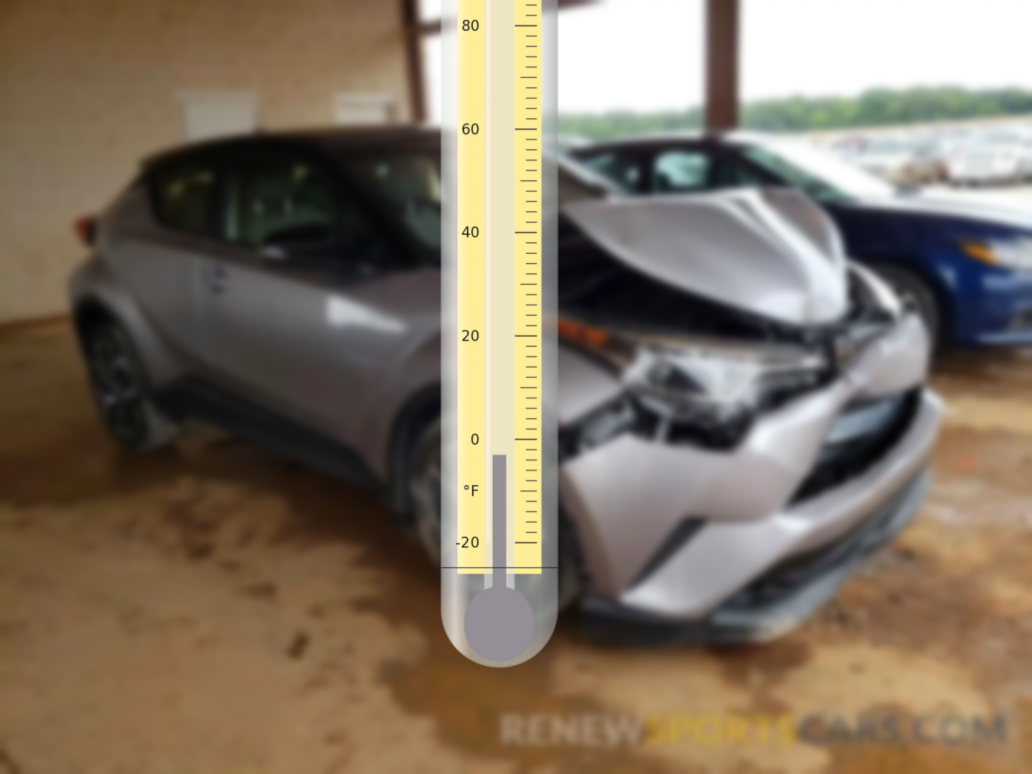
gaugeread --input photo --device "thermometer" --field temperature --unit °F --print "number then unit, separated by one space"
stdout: -3 °F
